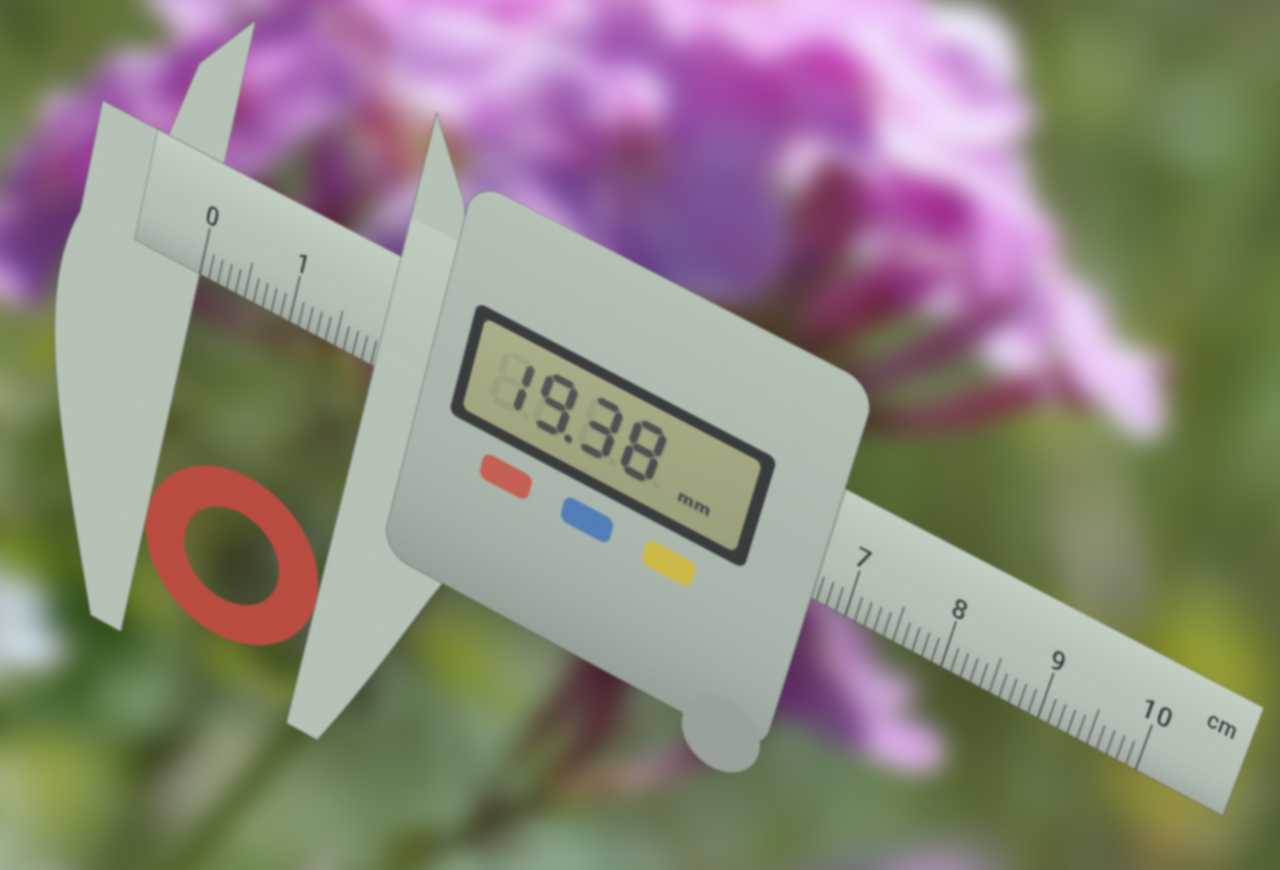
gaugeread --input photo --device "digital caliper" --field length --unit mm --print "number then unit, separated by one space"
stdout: 19.38 mm
